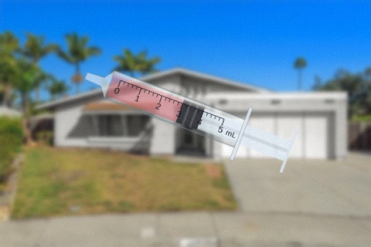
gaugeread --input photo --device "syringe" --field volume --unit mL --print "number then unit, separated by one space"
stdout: 3 mL
